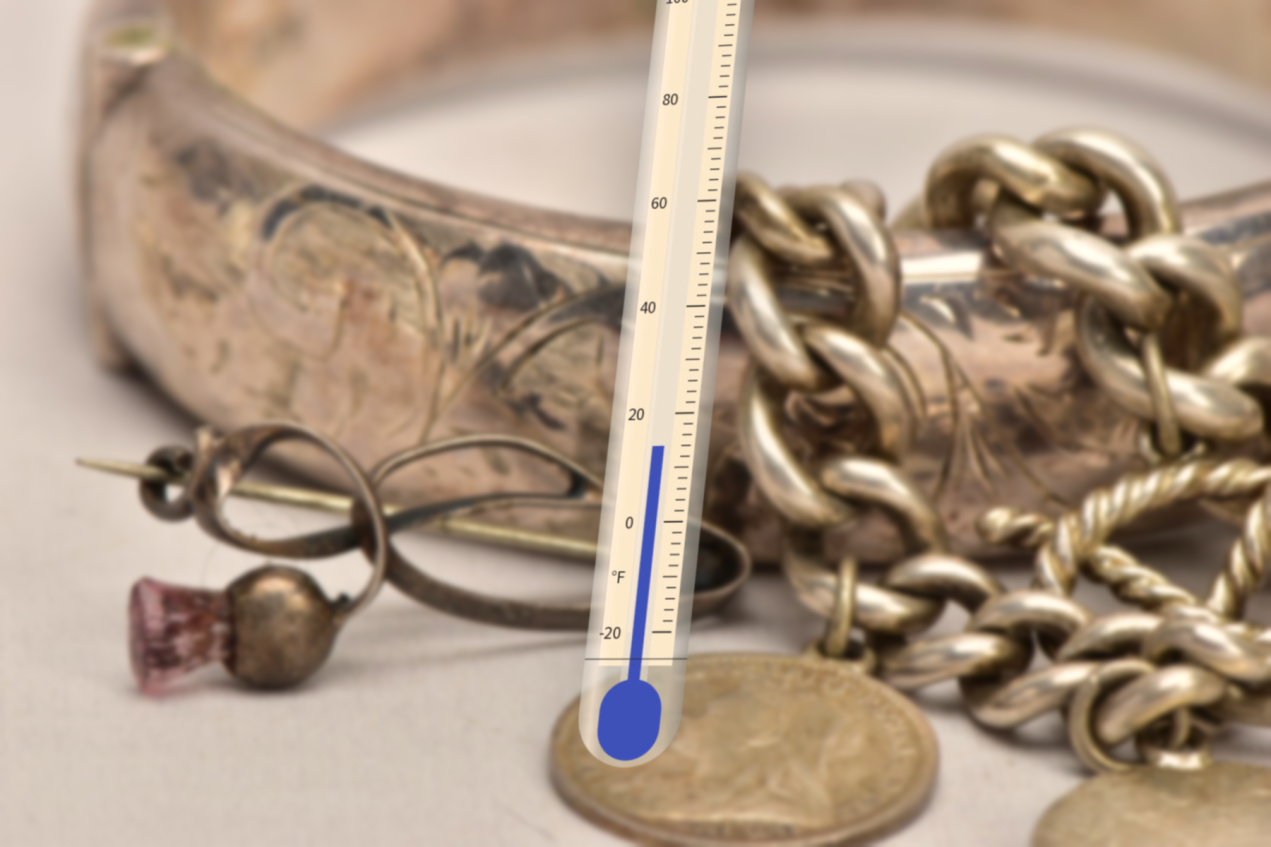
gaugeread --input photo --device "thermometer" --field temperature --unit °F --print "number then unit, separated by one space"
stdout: 14 °F
